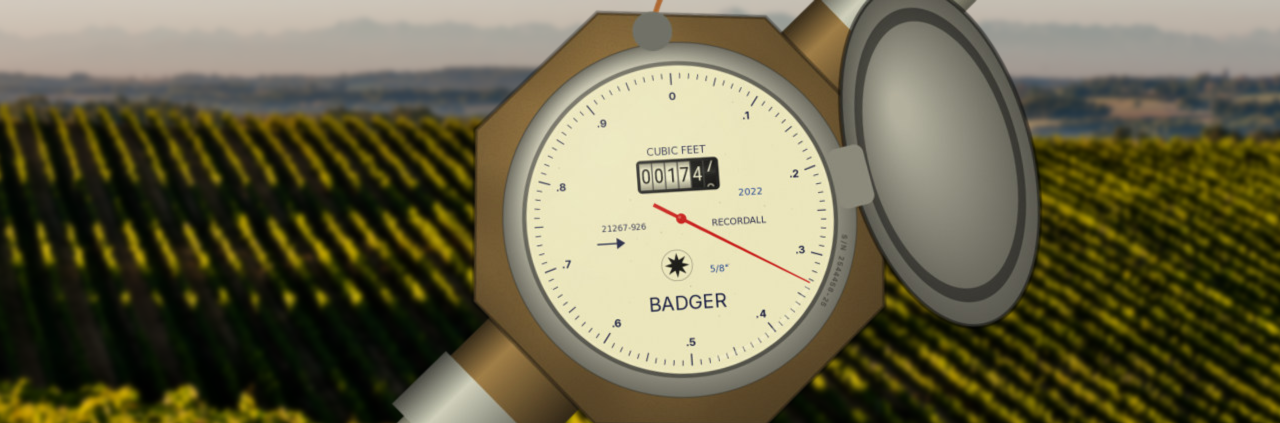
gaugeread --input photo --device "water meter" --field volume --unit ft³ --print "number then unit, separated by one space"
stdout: 1747.33 ft³
